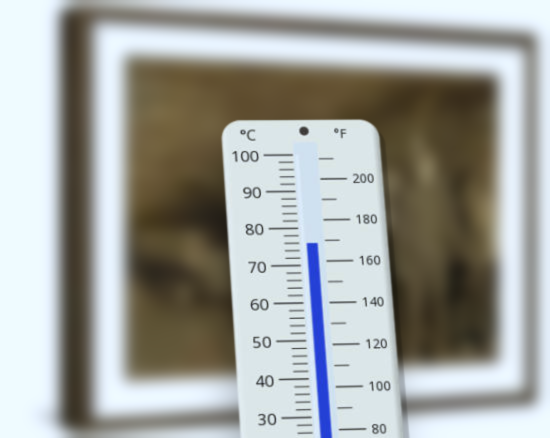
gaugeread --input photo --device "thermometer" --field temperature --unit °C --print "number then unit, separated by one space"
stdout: 76 °C
